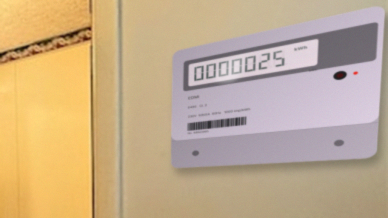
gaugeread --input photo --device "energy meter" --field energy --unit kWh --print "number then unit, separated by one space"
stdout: 25 kWh
